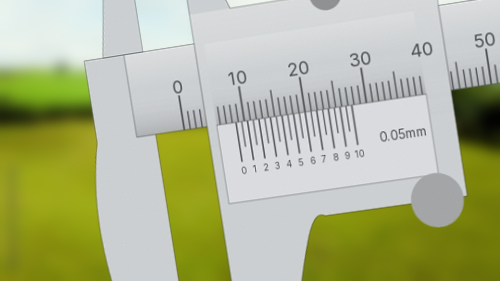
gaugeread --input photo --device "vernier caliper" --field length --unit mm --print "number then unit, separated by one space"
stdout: 8.6 mm
